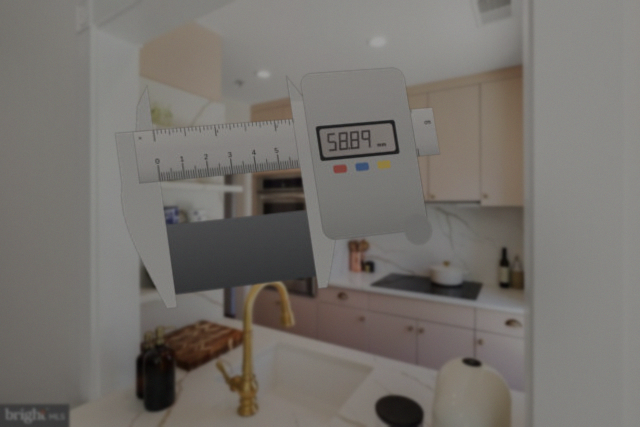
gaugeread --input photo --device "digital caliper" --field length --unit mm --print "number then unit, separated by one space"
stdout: 58.89 mm
